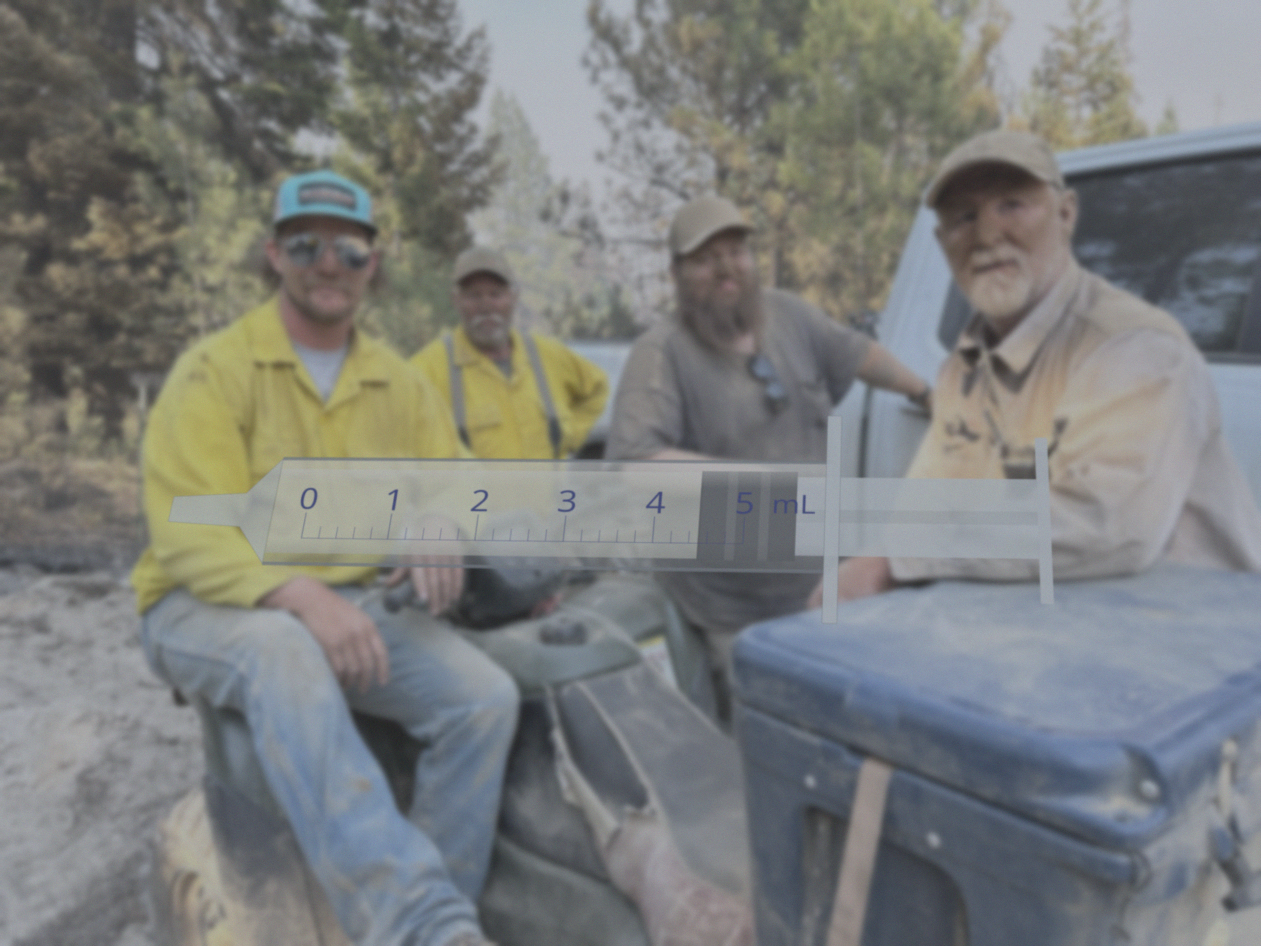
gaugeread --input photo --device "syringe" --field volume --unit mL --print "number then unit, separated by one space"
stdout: 4.5 mL
